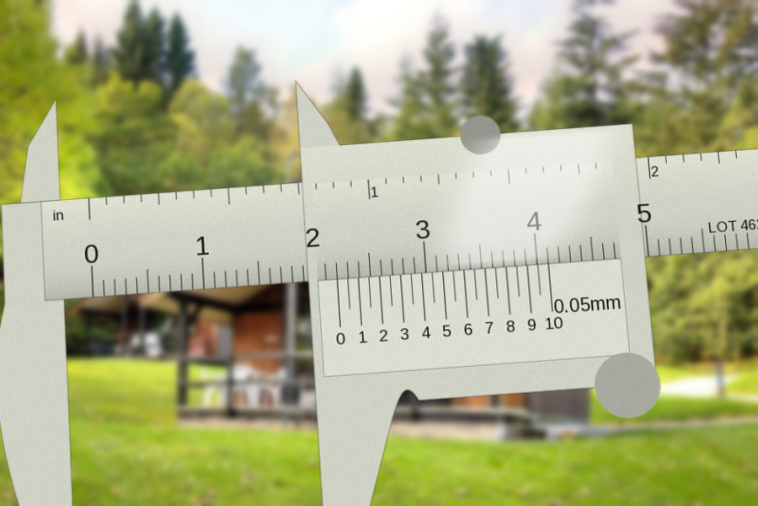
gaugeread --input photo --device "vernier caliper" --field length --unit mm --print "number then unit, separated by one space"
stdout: 22.0 mm
